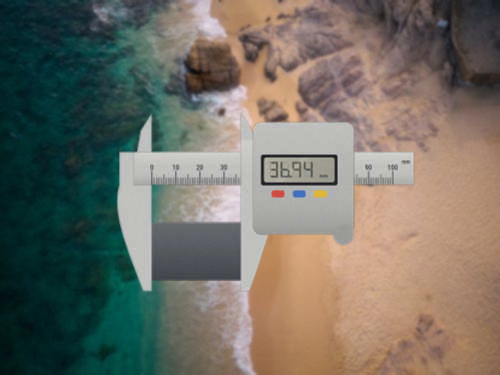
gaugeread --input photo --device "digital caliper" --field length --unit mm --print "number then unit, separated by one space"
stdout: 36.94 mm
